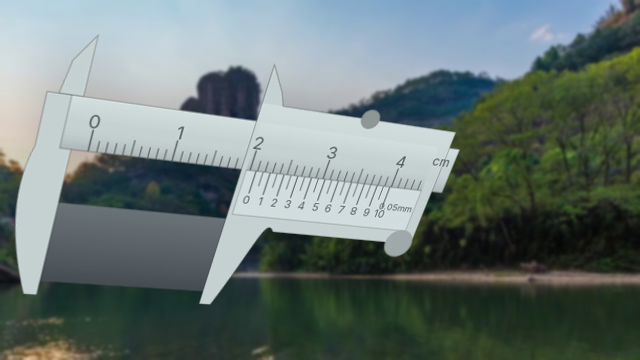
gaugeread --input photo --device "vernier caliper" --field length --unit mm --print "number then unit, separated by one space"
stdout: 20.8 mm
